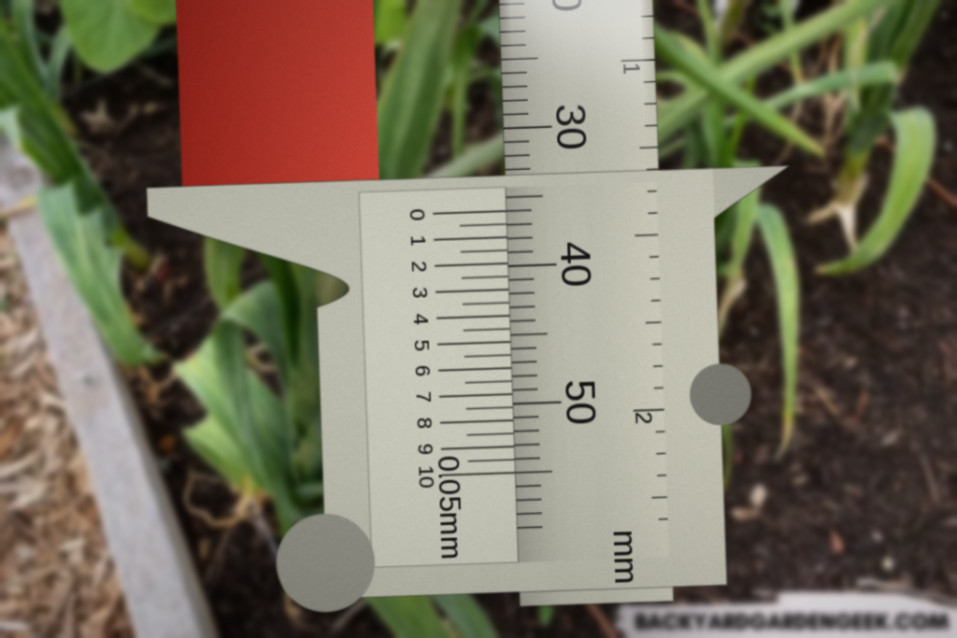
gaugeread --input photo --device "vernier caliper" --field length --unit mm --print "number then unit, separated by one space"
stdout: 36.0 mm
